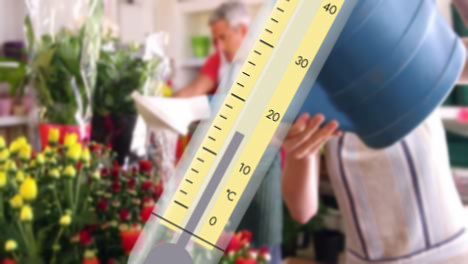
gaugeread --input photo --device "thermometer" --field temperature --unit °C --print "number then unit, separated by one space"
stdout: 15 °C
